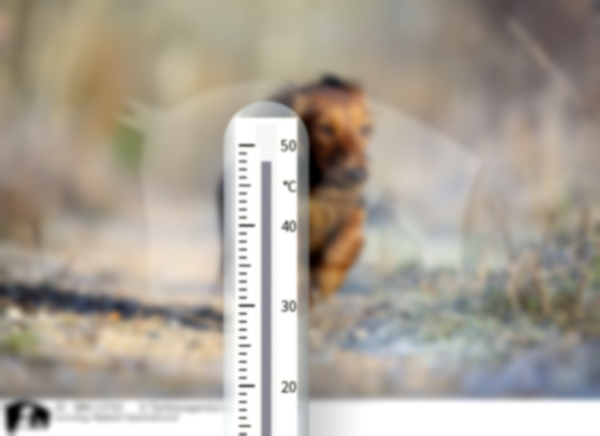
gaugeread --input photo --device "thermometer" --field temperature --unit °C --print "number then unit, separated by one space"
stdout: 48 °C
